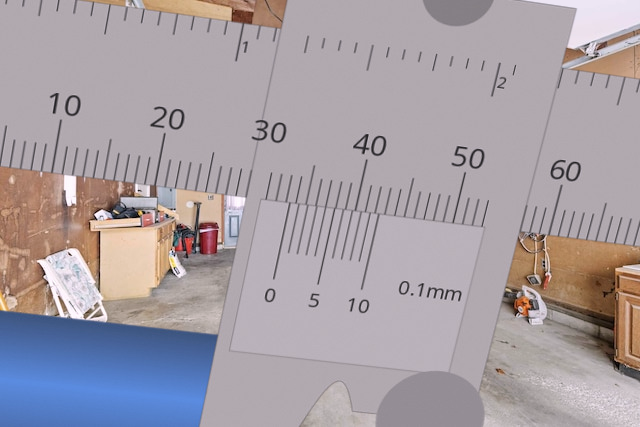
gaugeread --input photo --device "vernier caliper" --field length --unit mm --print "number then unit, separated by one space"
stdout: 33.4 mm
